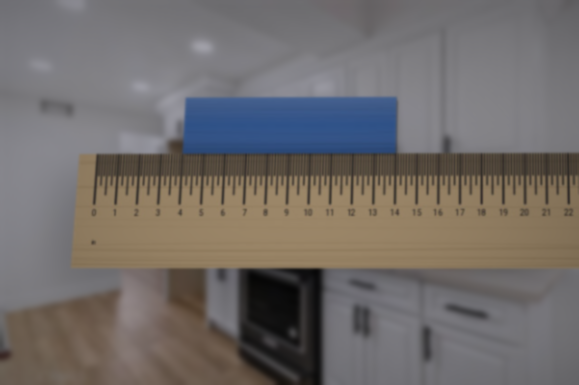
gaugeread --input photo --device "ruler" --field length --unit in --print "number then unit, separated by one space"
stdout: 10 in
